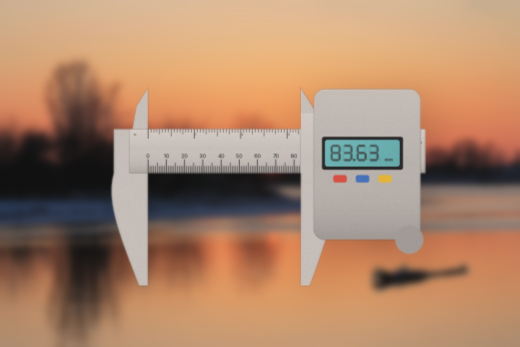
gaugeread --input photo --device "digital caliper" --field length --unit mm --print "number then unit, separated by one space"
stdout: 83.63 mm
